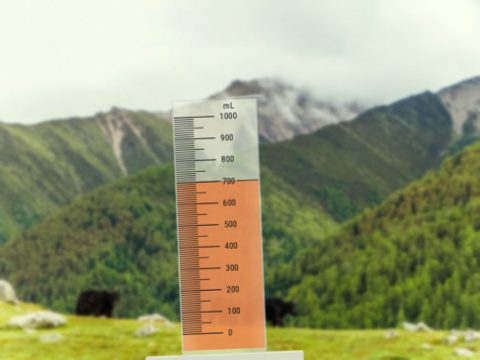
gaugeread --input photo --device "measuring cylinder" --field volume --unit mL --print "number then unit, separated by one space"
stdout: 700 mL
